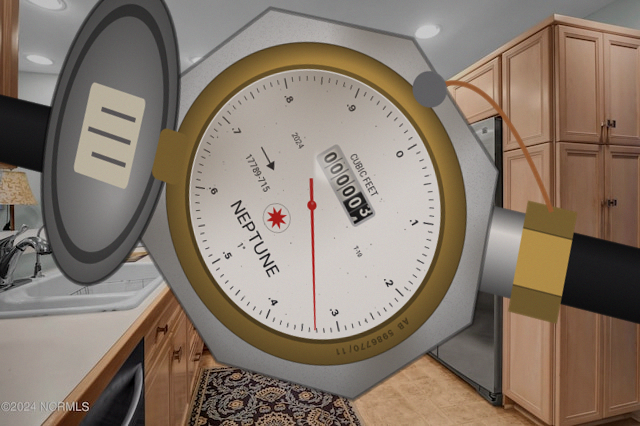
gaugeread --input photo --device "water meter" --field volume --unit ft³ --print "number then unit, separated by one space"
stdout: 3.33 ft³
